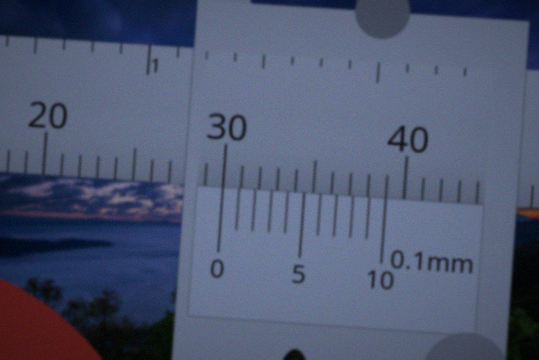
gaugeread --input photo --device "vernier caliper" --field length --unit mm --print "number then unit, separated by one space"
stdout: 30.0 mm
